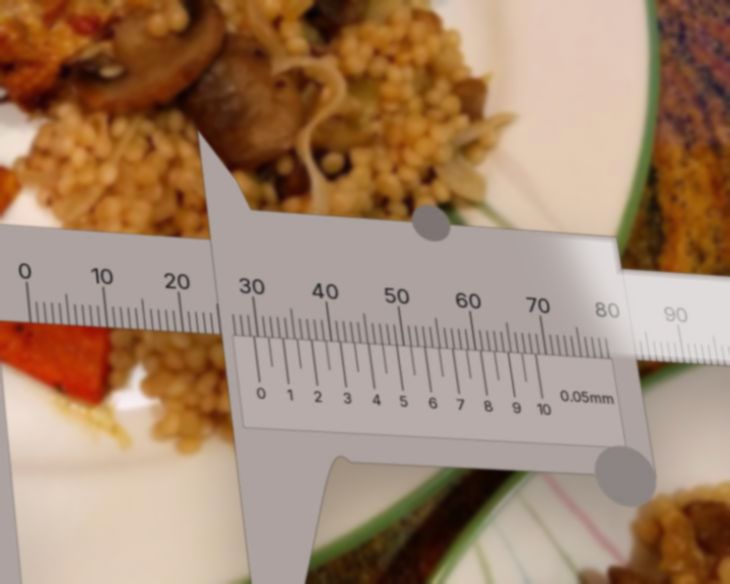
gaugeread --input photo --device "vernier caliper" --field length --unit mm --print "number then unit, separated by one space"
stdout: 29.5 mm
